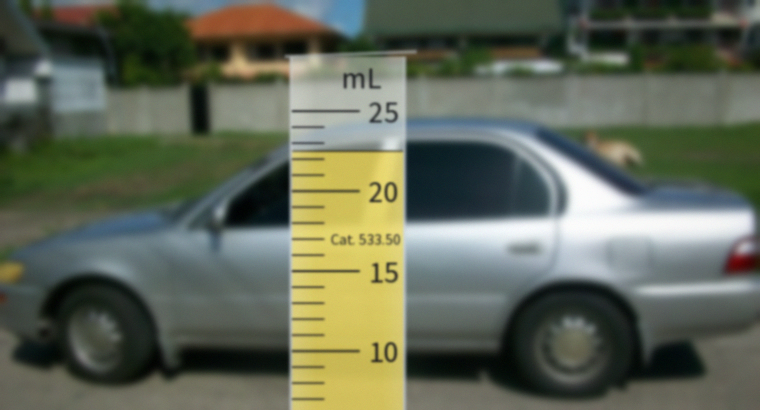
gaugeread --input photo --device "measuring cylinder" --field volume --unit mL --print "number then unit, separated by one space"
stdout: 22.5 mL
